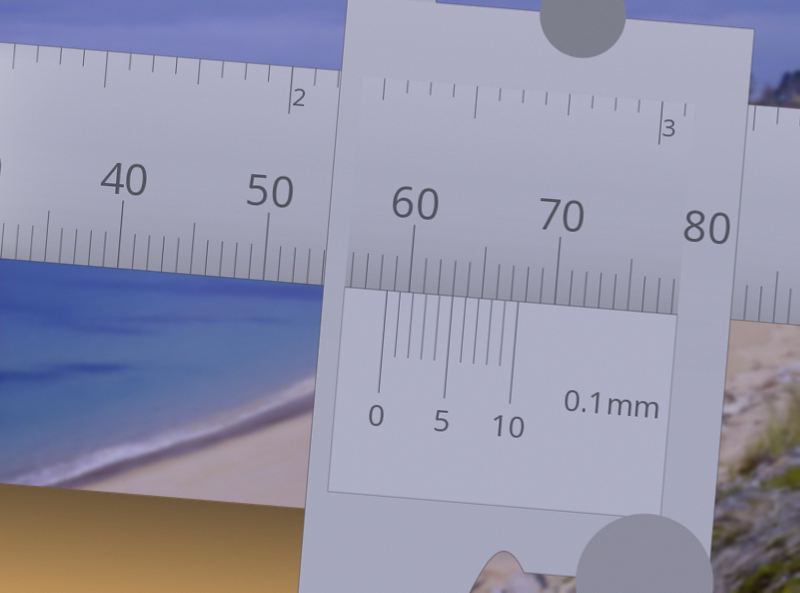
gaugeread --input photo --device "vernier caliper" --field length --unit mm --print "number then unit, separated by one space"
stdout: 58.5 mm
